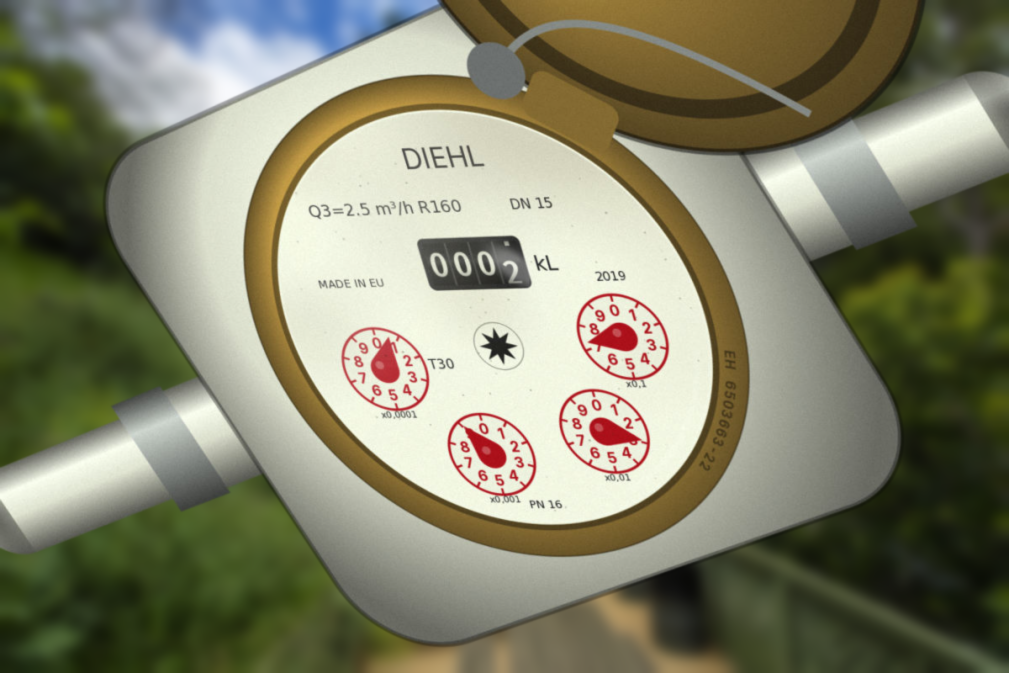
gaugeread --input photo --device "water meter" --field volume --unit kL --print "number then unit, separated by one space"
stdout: 1.7290 kL
